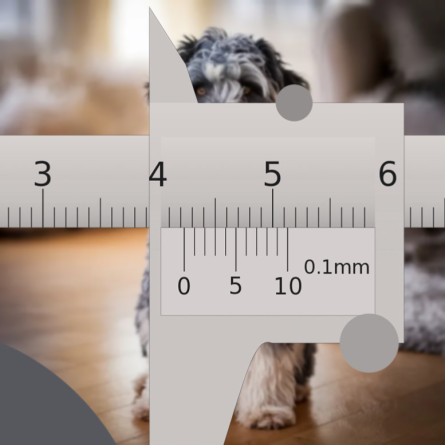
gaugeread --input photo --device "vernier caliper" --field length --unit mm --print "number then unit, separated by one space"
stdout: 42.3 mm
